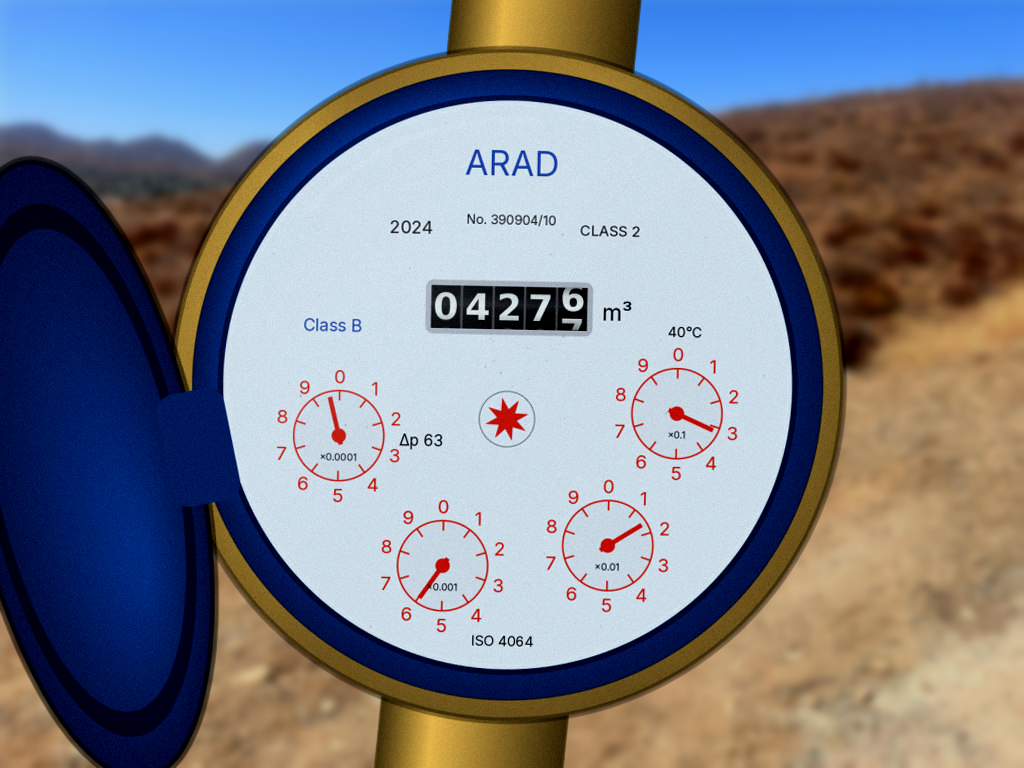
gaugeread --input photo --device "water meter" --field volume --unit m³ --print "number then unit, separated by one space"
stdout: 4276.3159 m³
